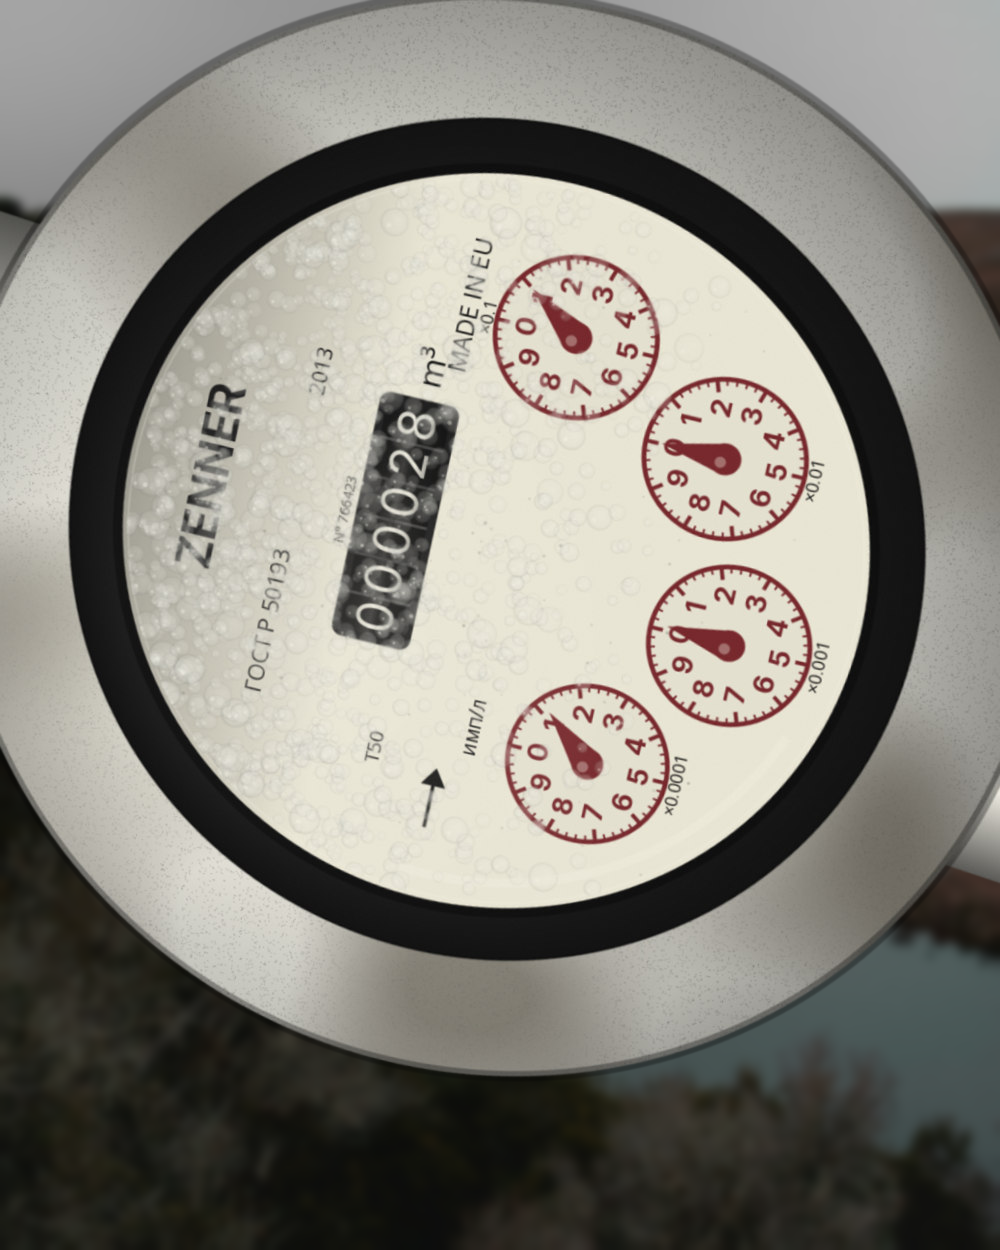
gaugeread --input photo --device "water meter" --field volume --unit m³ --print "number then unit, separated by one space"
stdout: 28.1001 m³
